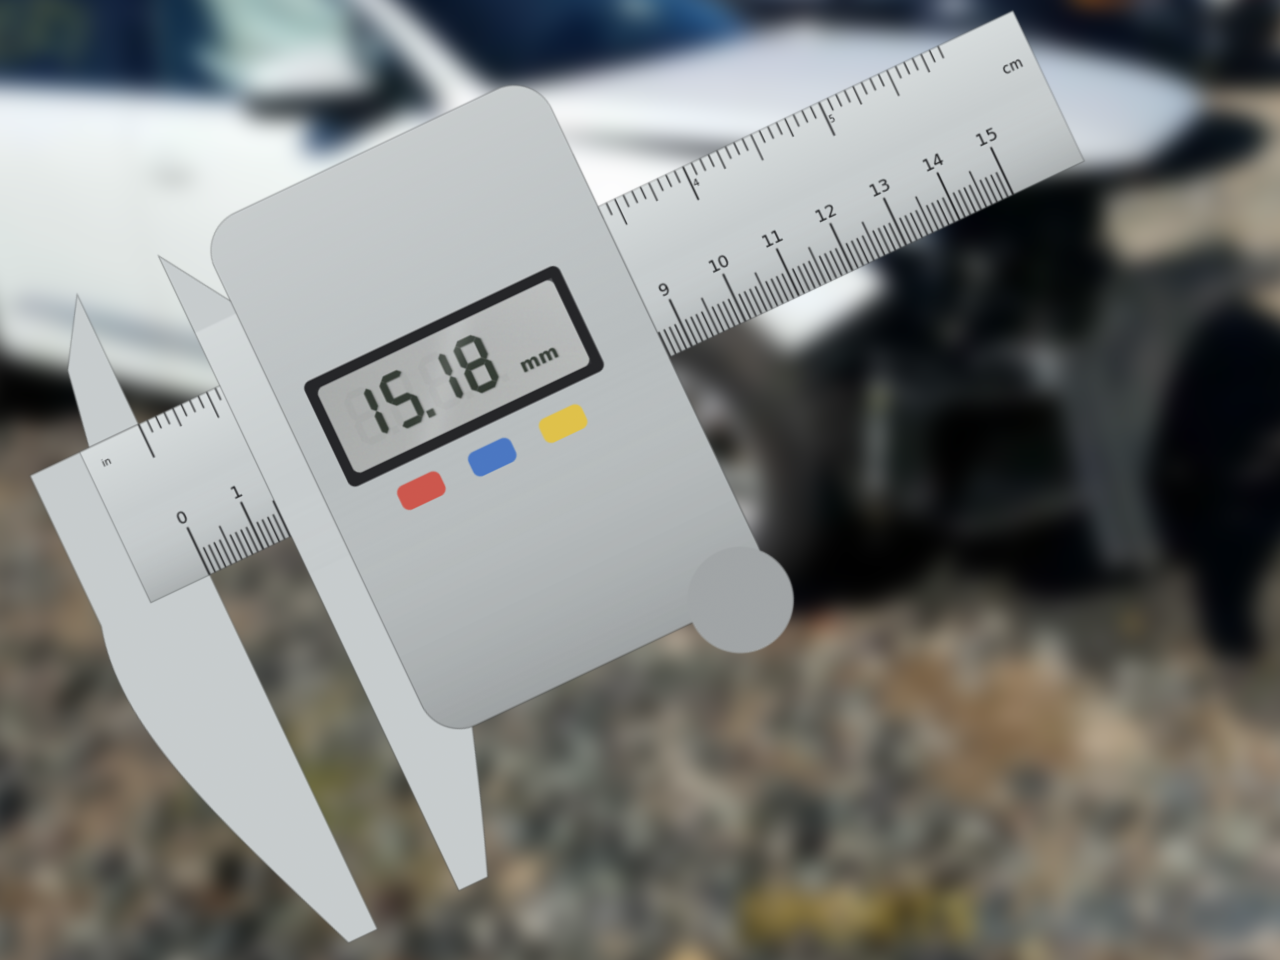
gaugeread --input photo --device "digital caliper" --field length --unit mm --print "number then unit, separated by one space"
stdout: 15.18 mm
